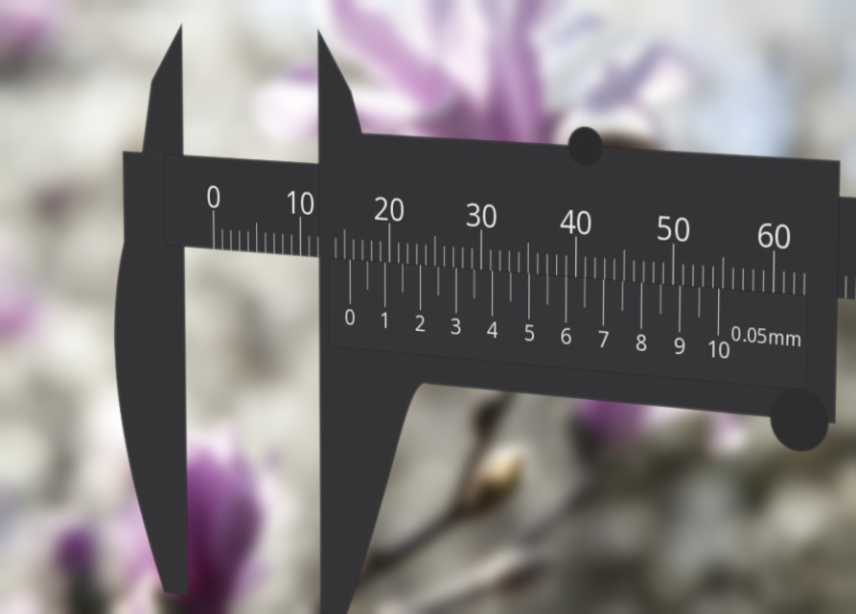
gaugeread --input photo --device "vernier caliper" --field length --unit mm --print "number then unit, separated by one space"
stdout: 15.6 mm
